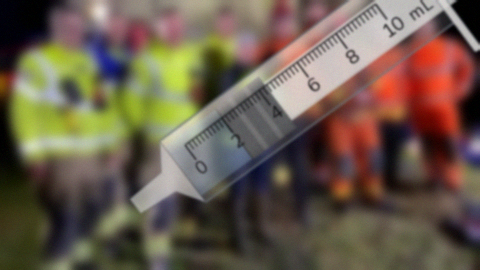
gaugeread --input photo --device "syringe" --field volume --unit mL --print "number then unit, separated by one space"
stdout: 2 mL
